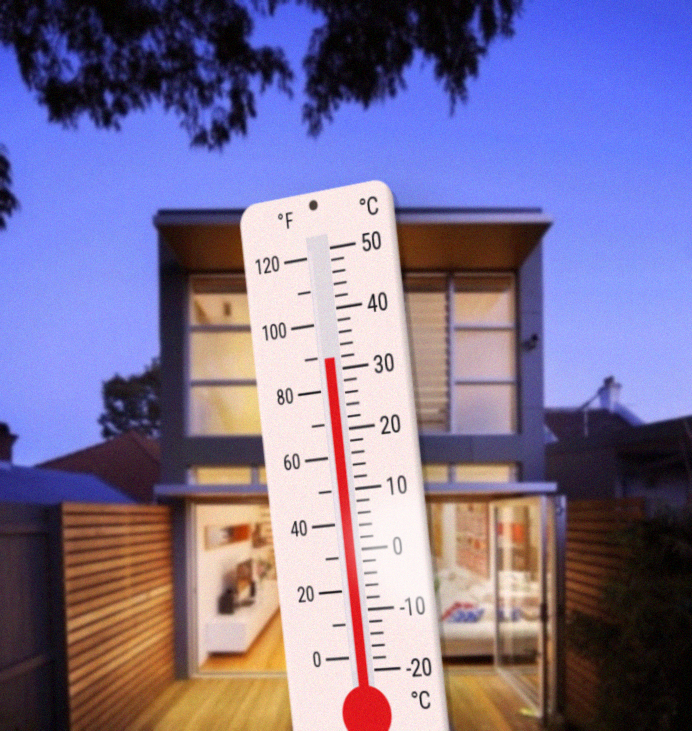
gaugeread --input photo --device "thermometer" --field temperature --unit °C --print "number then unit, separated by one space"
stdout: 32 °C
